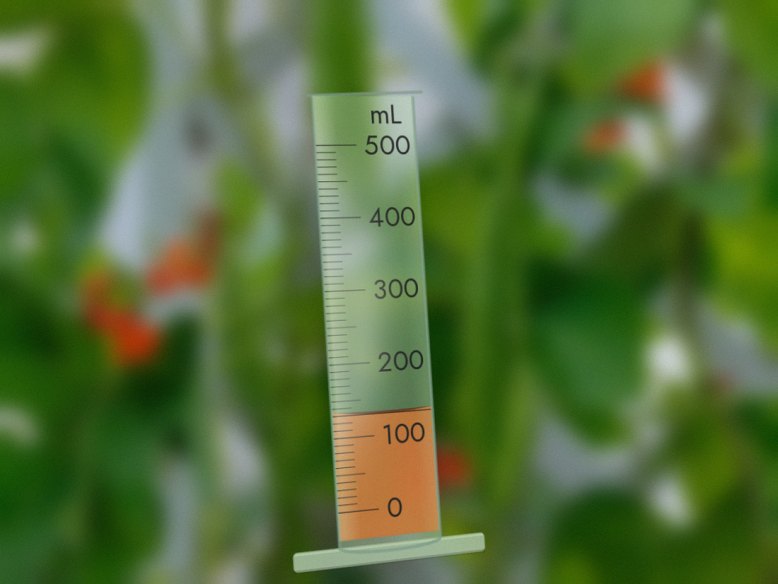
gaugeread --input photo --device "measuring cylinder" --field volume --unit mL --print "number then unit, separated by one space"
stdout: 130 mL
